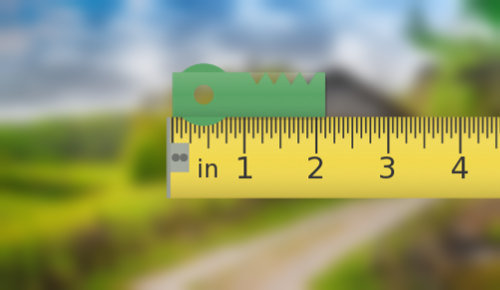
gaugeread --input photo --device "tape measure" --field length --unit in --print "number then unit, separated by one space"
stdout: 2.125 in
